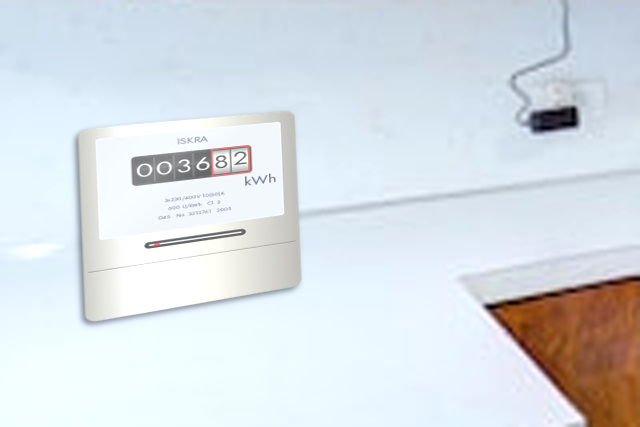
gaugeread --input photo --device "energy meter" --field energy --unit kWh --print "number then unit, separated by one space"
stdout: 36.82 kWh
